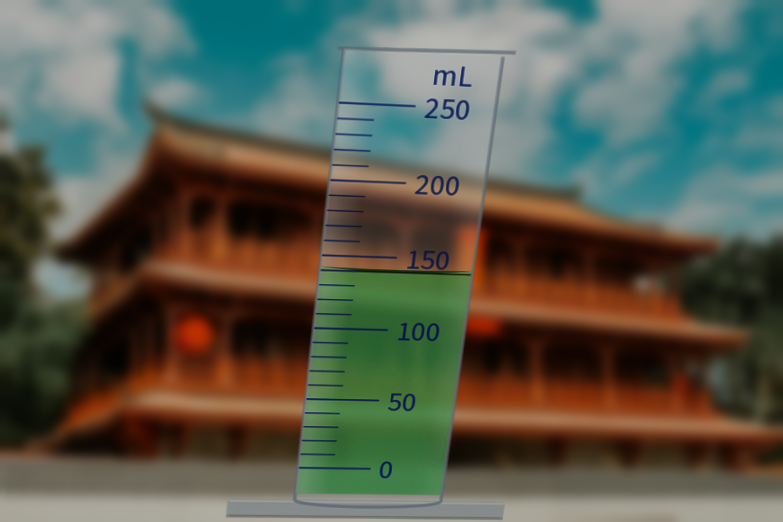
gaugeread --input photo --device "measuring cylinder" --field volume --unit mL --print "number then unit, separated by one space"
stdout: 140 mL
